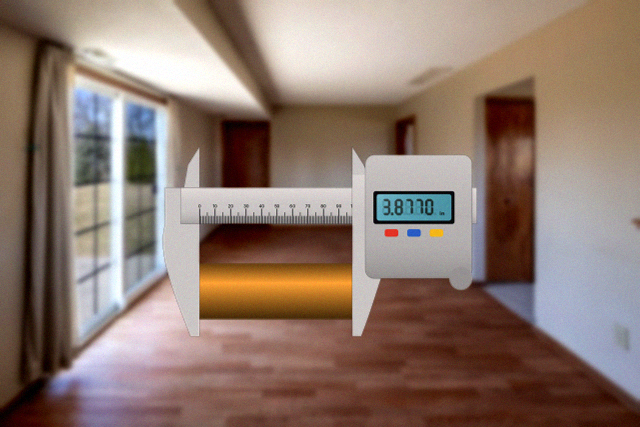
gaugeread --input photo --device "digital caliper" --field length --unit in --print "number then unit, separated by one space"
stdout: 3.8770 in
